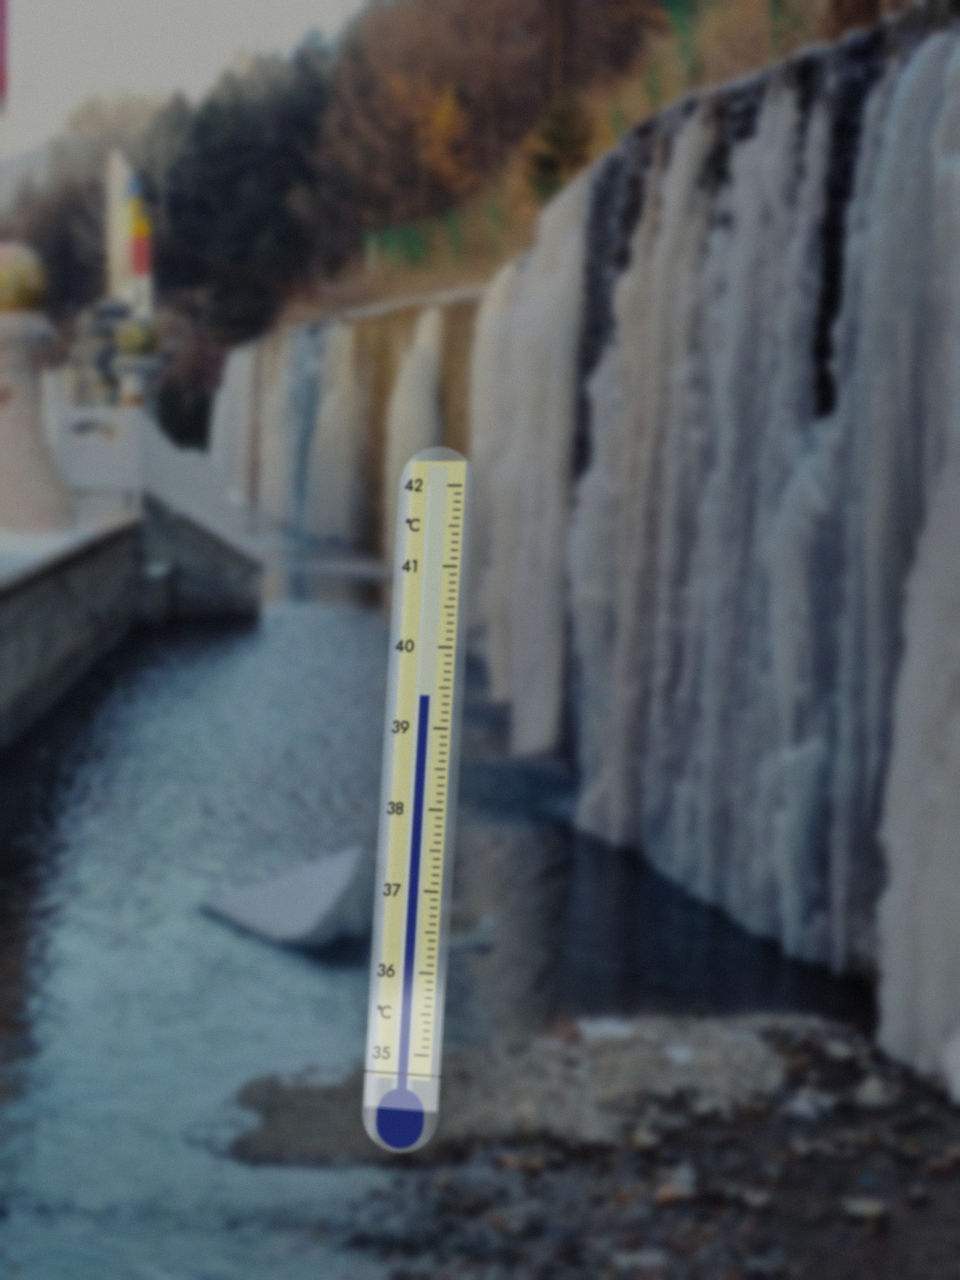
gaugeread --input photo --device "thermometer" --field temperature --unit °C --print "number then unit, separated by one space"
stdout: 39.4 °C
